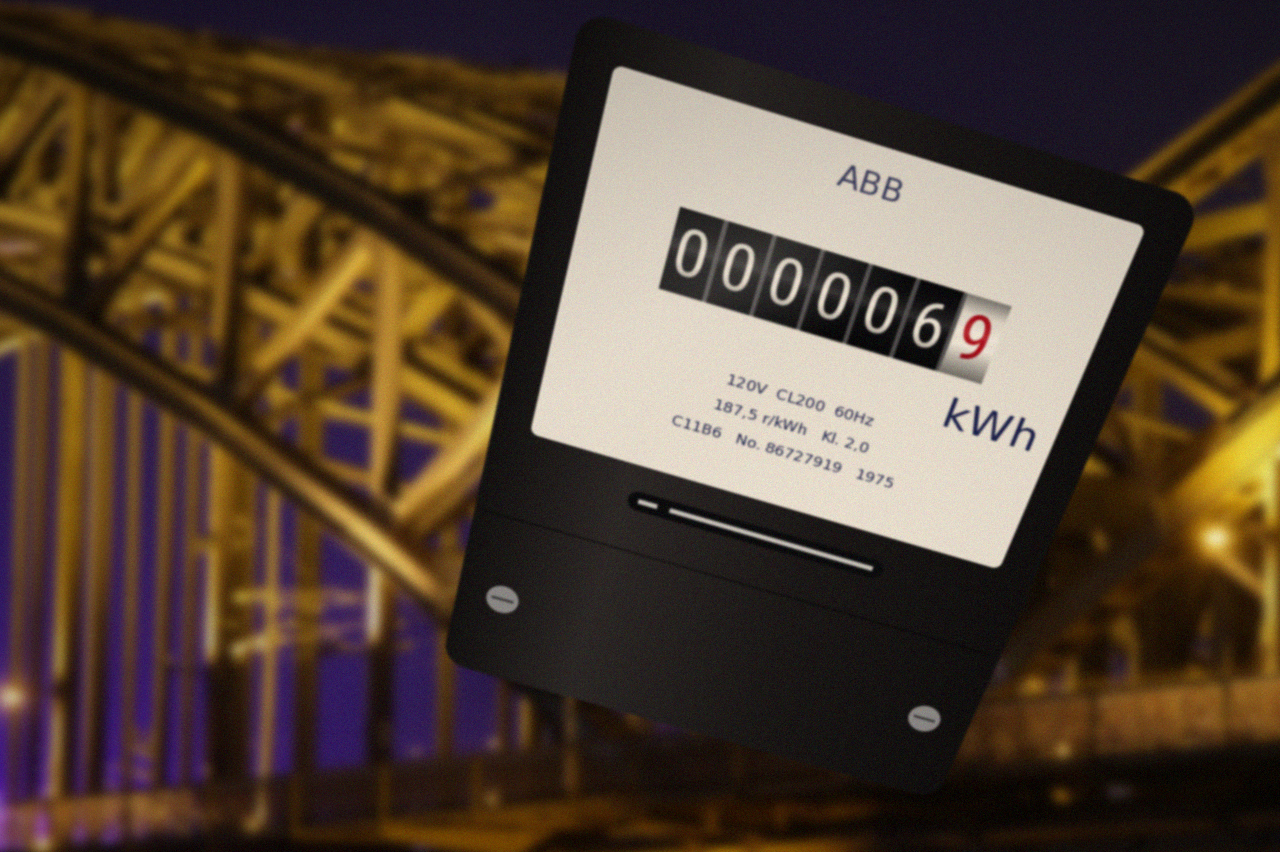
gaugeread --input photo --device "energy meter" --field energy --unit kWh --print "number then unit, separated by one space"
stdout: 6.9 kWh
